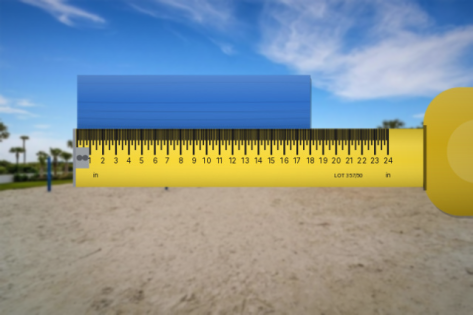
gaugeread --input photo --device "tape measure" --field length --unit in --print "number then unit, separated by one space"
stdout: 18 in
